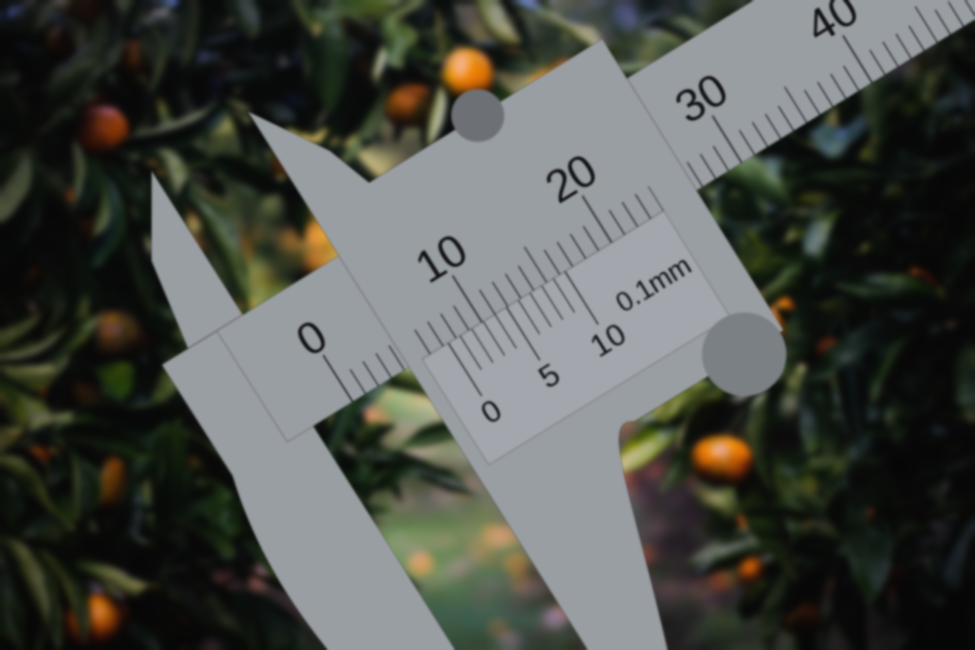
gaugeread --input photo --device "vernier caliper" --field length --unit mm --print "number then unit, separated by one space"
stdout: 7.4 mm
